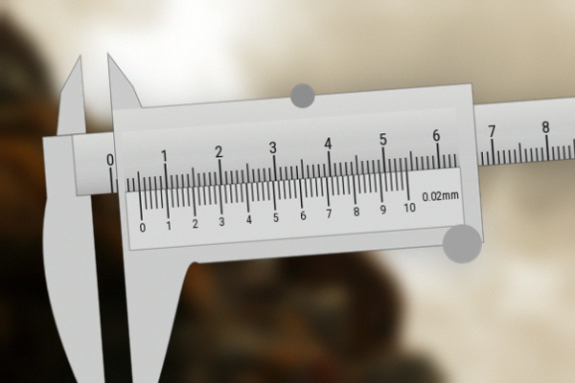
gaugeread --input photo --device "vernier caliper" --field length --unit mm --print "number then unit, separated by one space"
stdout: 5.0 mm
